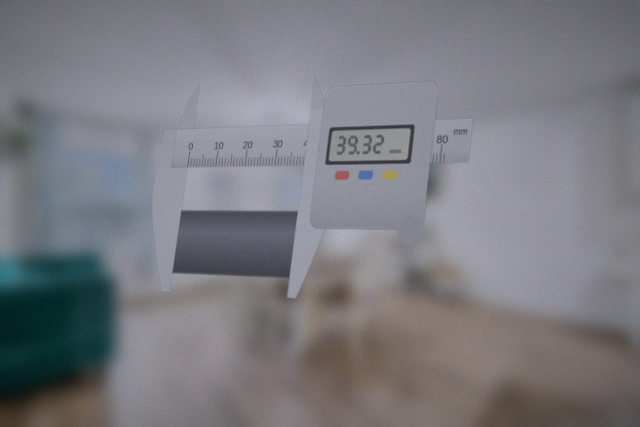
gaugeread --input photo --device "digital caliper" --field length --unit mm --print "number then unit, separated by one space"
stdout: 39.32 mm
